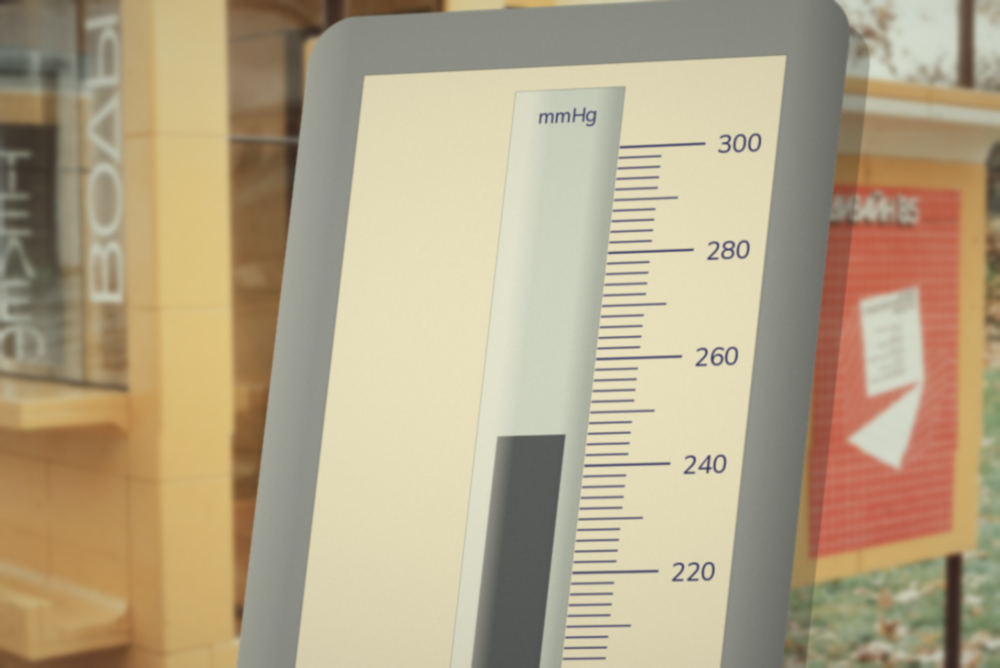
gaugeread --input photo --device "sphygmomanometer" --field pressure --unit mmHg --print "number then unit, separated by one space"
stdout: 246 mmHg
